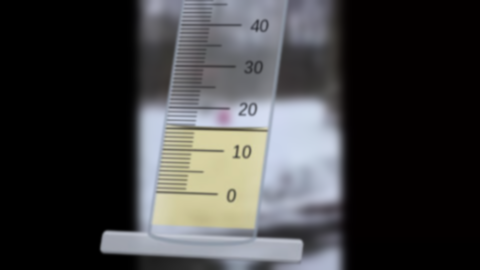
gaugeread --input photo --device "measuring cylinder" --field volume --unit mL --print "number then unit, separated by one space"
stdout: 15 mL
